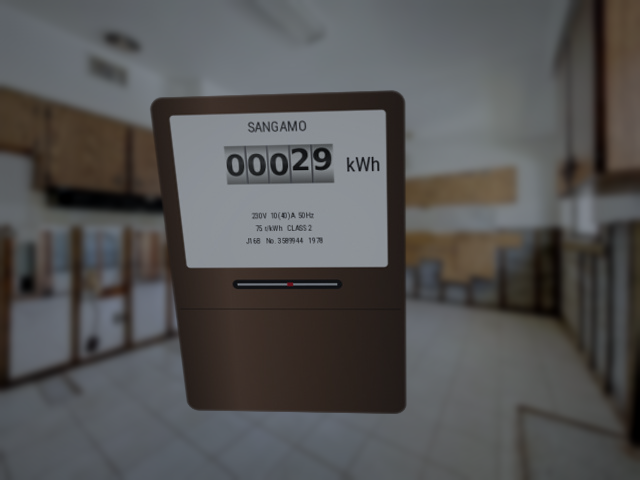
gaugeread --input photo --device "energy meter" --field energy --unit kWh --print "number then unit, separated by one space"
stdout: 29 kWh
